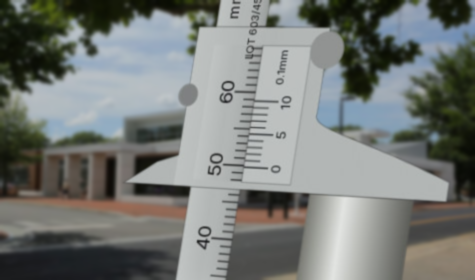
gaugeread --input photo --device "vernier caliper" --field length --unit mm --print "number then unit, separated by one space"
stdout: 49.8 mm
